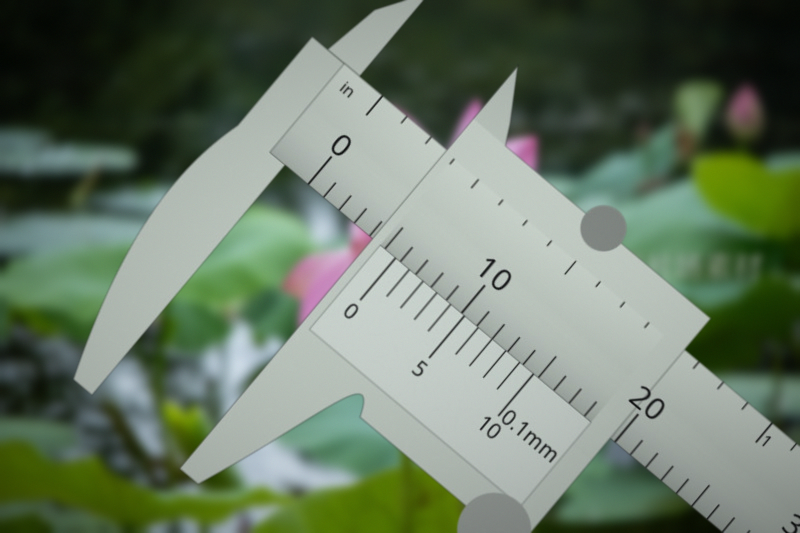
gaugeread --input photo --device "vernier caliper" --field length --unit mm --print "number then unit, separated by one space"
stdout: 5.7 mm
